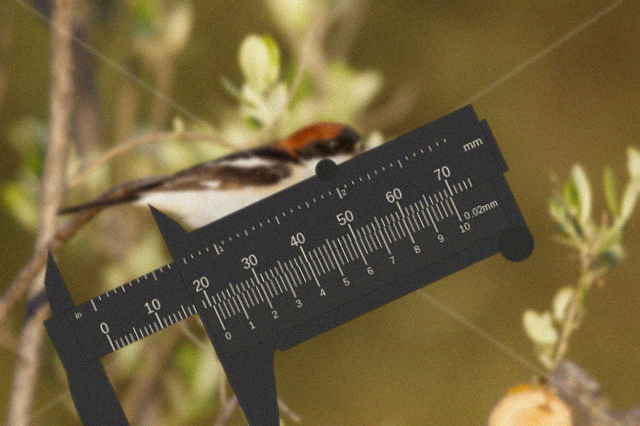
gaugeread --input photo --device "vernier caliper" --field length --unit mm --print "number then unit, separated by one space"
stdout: 20.5 mm
